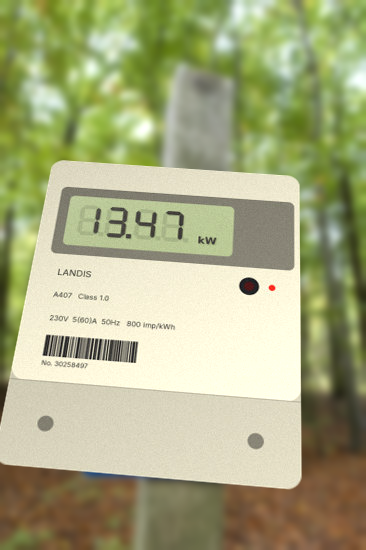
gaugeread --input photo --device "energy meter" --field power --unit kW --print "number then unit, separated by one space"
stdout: 13.47 kW
